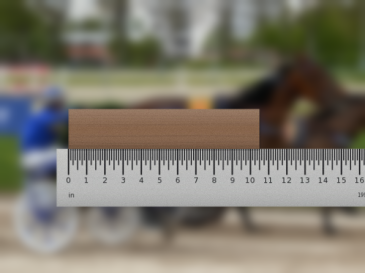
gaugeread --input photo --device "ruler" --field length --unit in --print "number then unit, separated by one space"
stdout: 10.5 in
